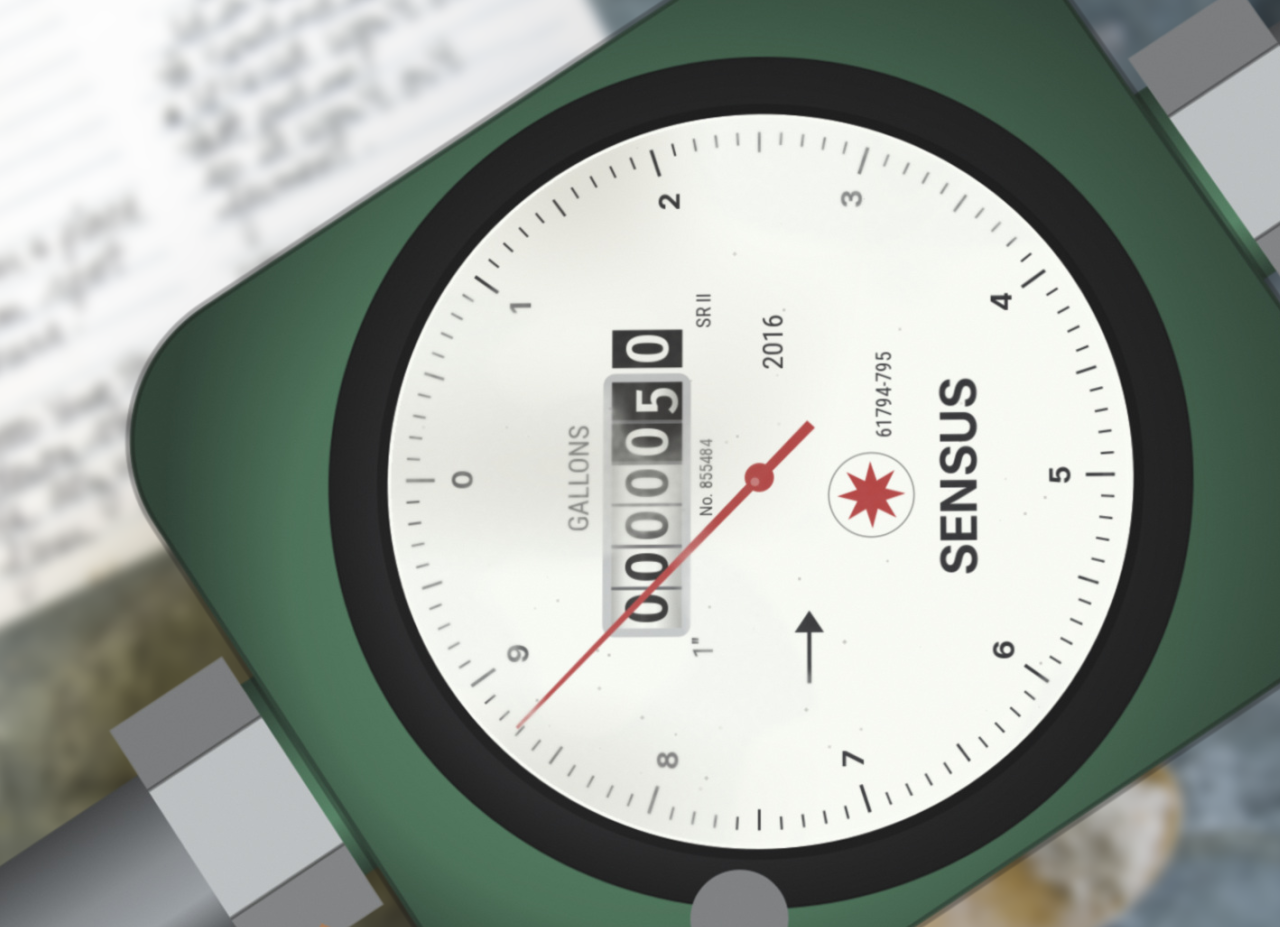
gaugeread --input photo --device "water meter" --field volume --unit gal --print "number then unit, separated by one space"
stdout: 48.7 gal
